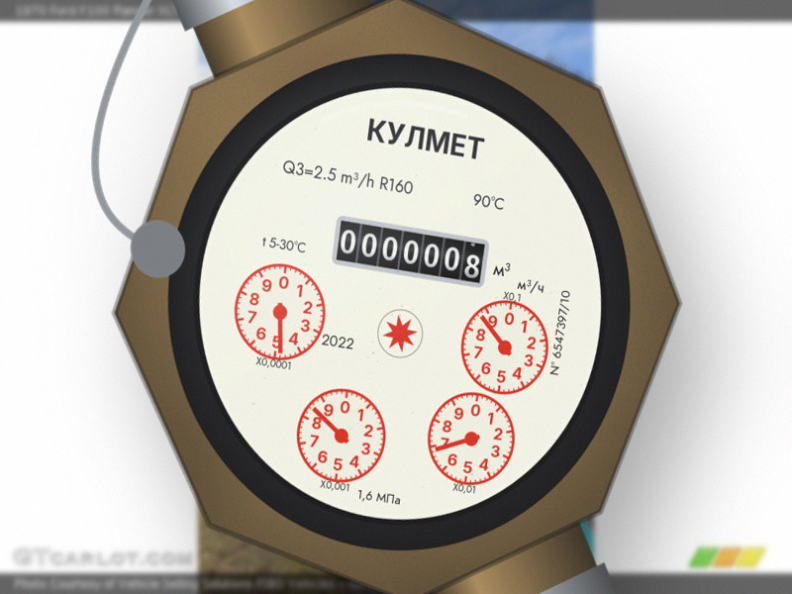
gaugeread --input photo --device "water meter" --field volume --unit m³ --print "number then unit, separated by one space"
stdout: 7.8684 m³
